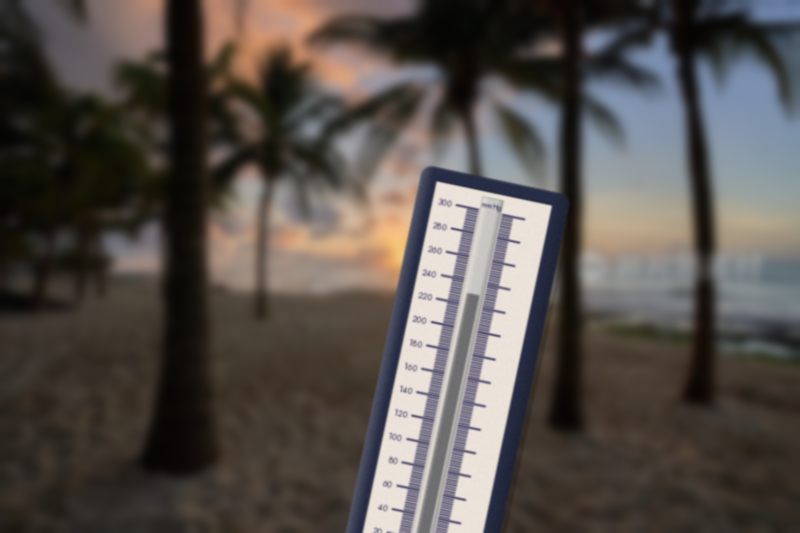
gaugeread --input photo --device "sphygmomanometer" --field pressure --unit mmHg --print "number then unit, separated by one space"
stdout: 230 mmHg
